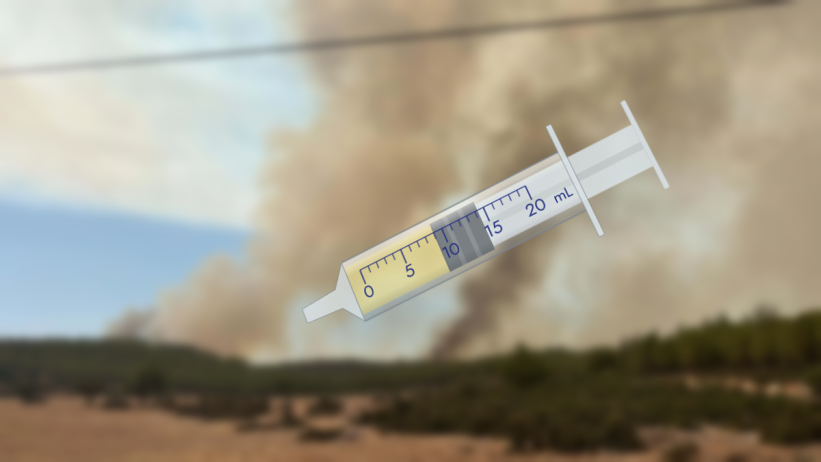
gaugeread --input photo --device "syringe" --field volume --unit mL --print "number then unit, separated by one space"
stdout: 9 mL
